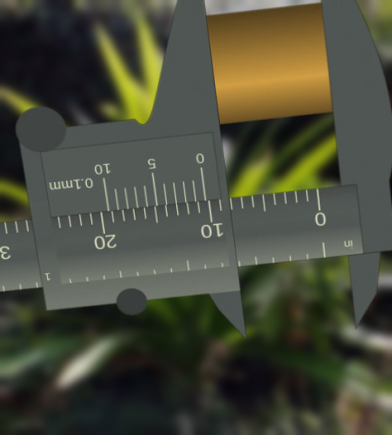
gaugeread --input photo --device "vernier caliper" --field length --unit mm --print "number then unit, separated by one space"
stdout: 10.3 mm
